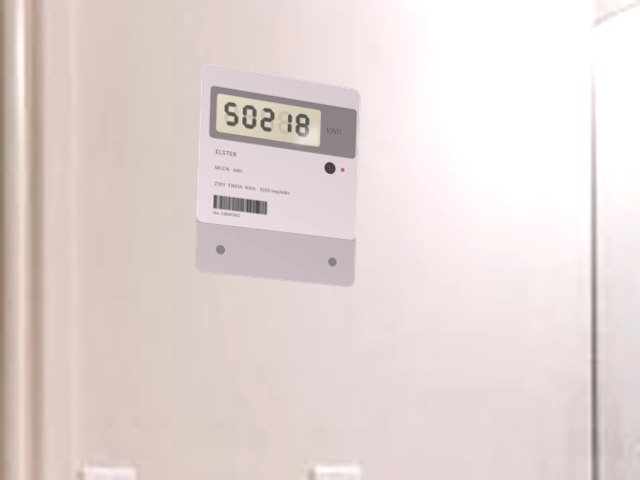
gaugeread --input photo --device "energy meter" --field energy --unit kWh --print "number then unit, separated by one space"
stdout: 50218 kWh
